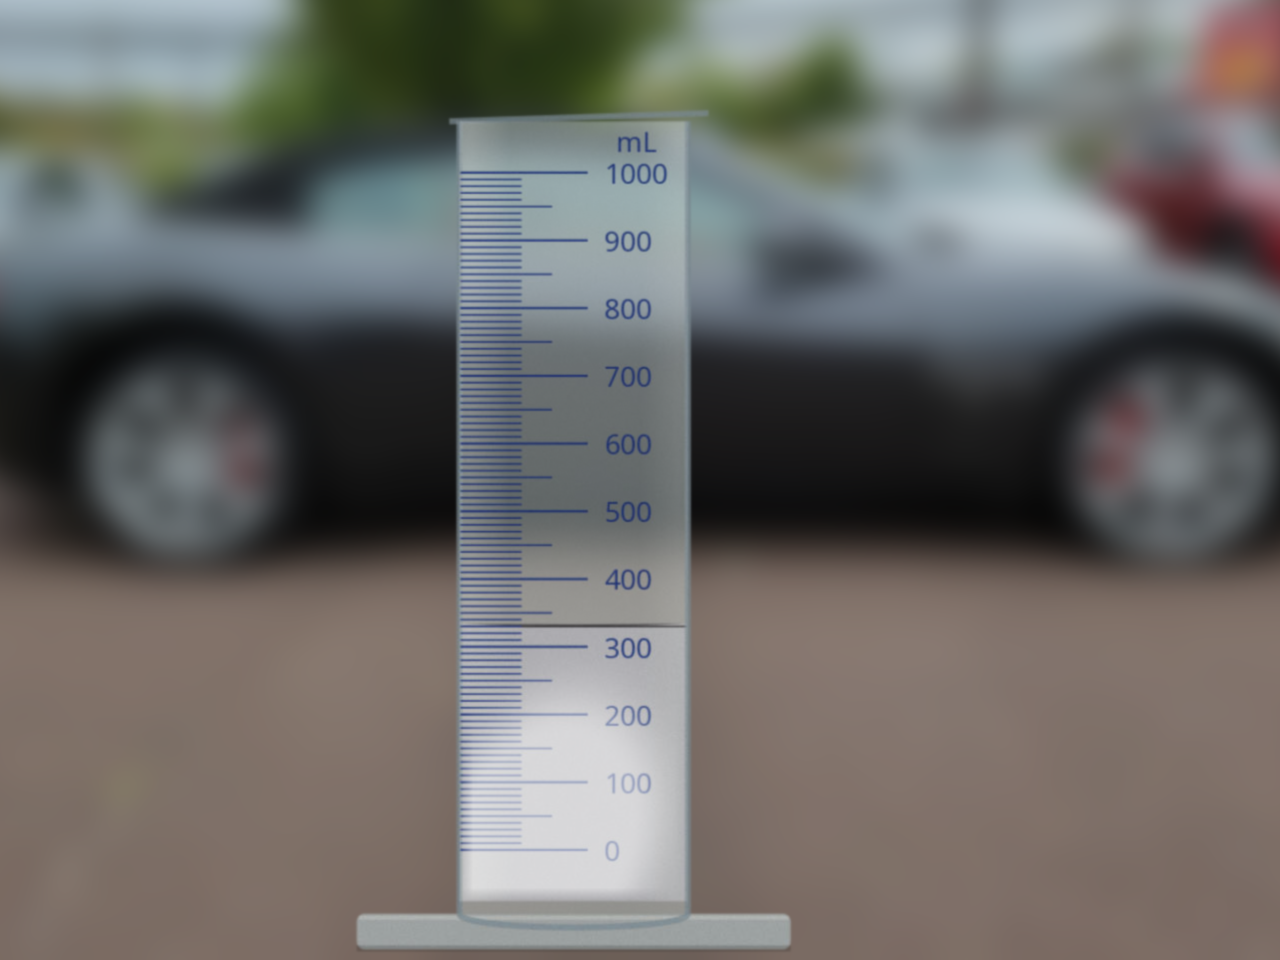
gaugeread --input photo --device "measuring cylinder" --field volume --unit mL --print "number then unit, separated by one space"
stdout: 330 mL
